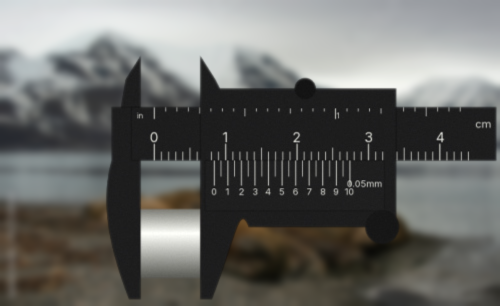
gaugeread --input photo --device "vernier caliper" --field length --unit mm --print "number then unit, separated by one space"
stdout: 8.4 mm
